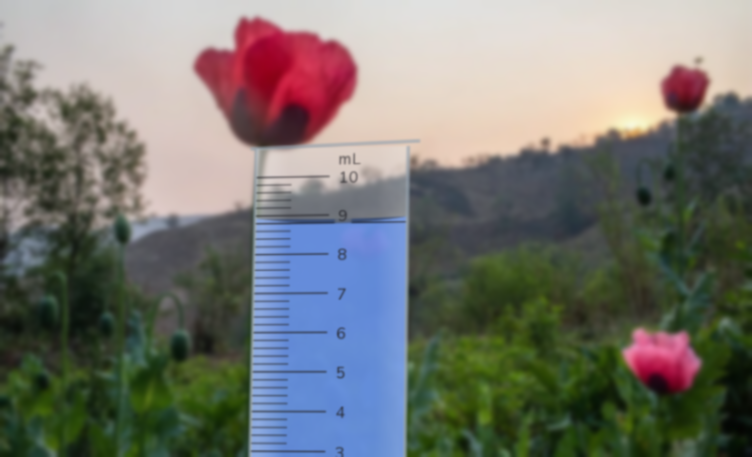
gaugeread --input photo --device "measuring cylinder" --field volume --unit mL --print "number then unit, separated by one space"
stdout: 8.8 mL
